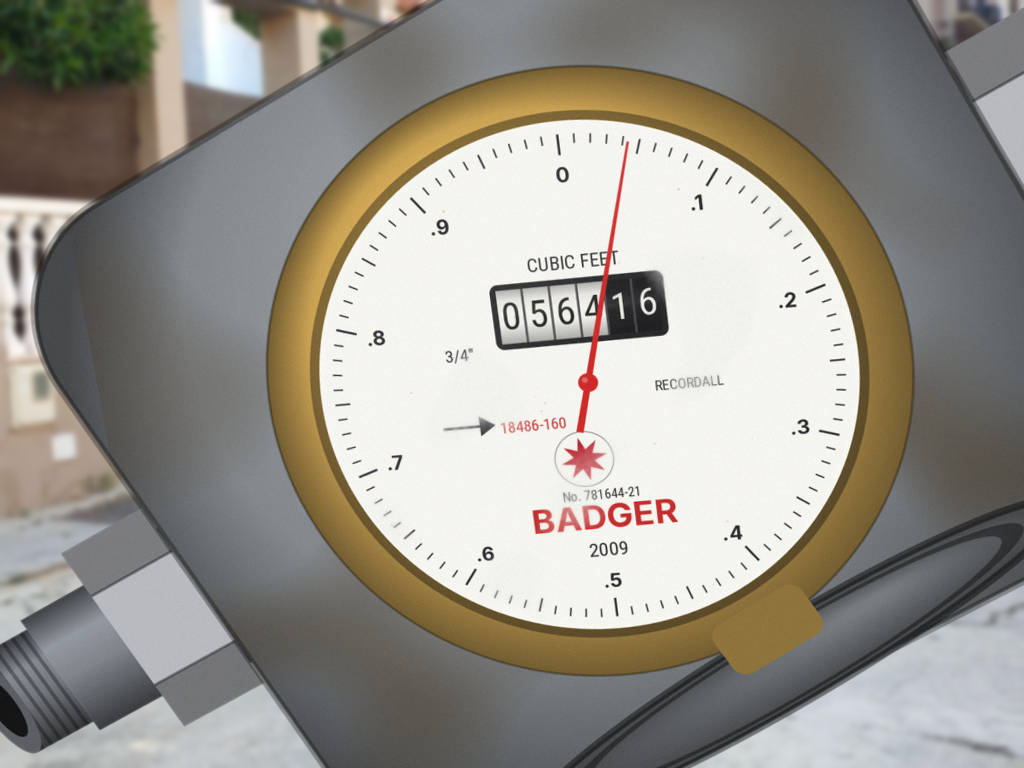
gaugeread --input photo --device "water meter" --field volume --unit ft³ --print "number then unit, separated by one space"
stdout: 56416.04 ft³
